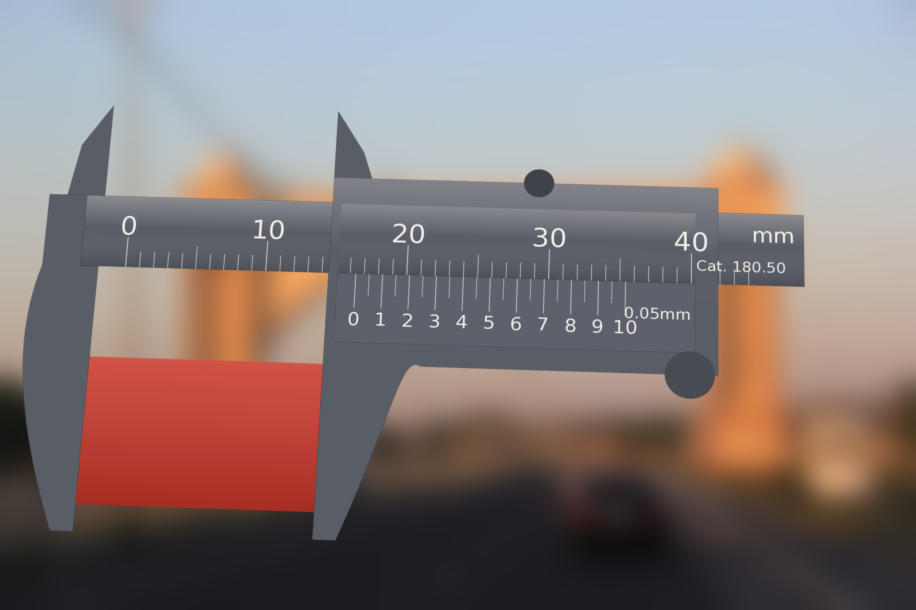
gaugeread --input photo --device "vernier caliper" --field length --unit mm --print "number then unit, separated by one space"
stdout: 16.4 mm
